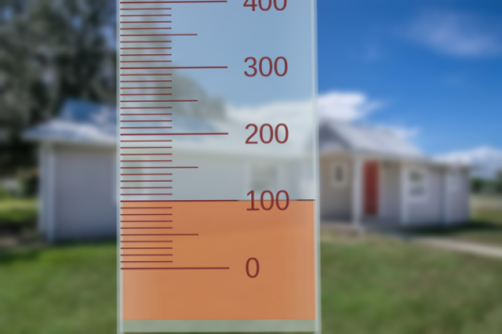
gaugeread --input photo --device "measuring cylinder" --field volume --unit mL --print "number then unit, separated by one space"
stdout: 100 mL
